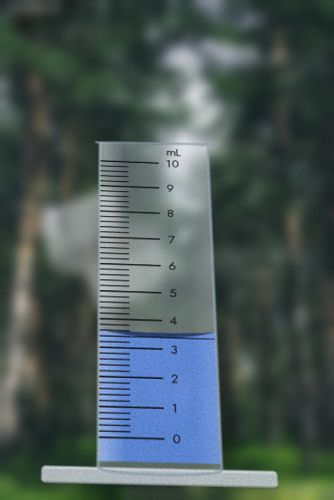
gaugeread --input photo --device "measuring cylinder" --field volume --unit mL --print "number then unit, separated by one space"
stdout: 3.4 mL
